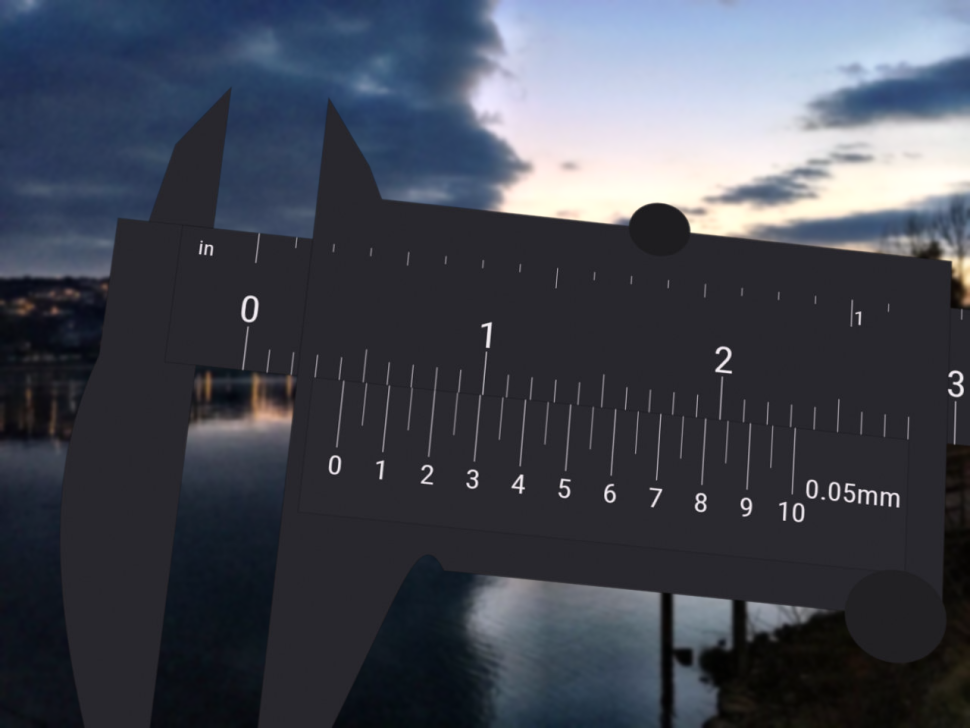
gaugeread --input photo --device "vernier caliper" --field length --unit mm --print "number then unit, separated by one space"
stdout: 4.20 mm
